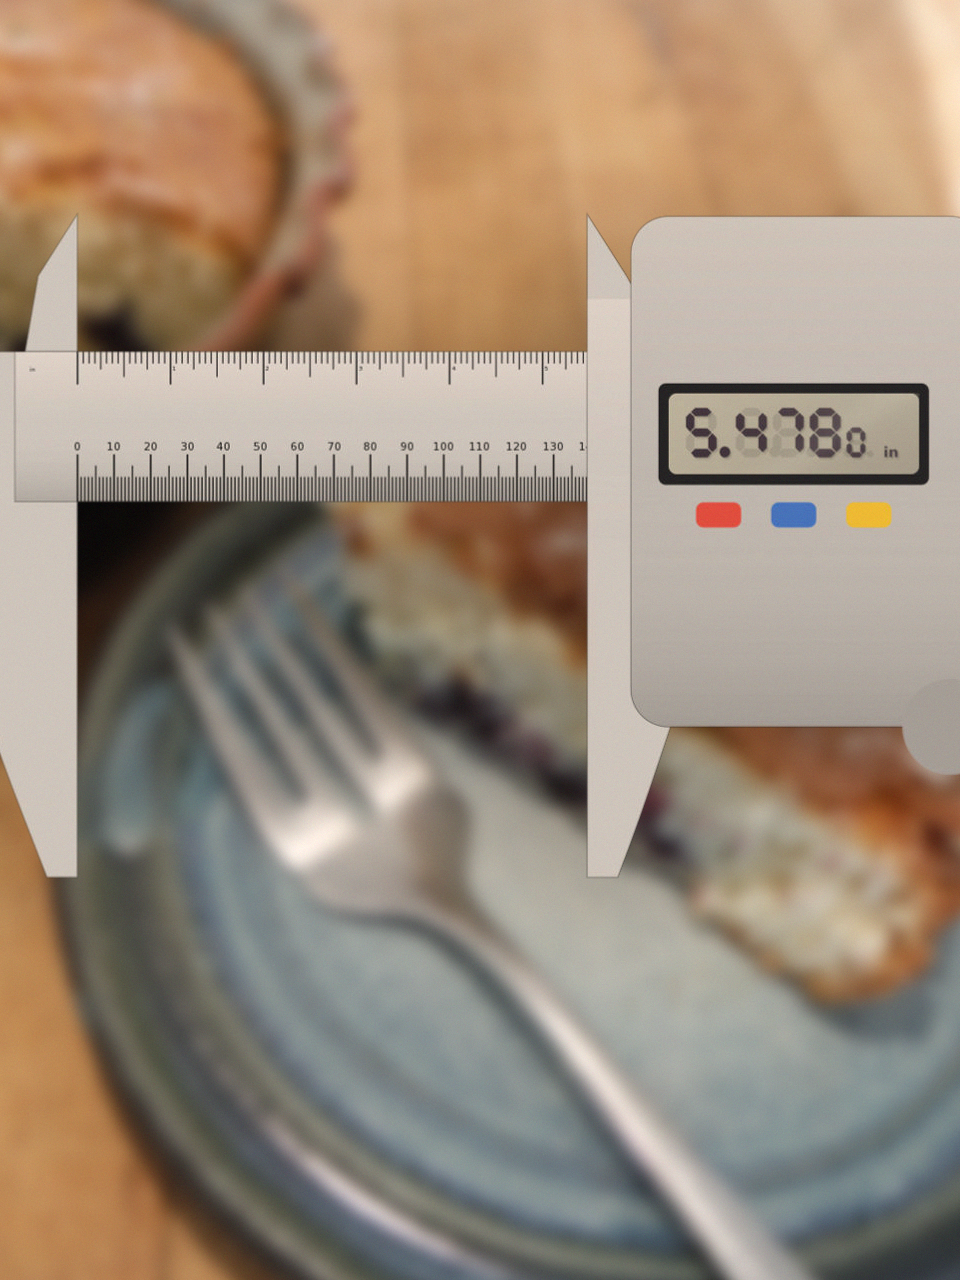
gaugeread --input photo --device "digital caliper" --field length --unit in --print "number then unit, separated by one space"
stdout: 5.4780 in
